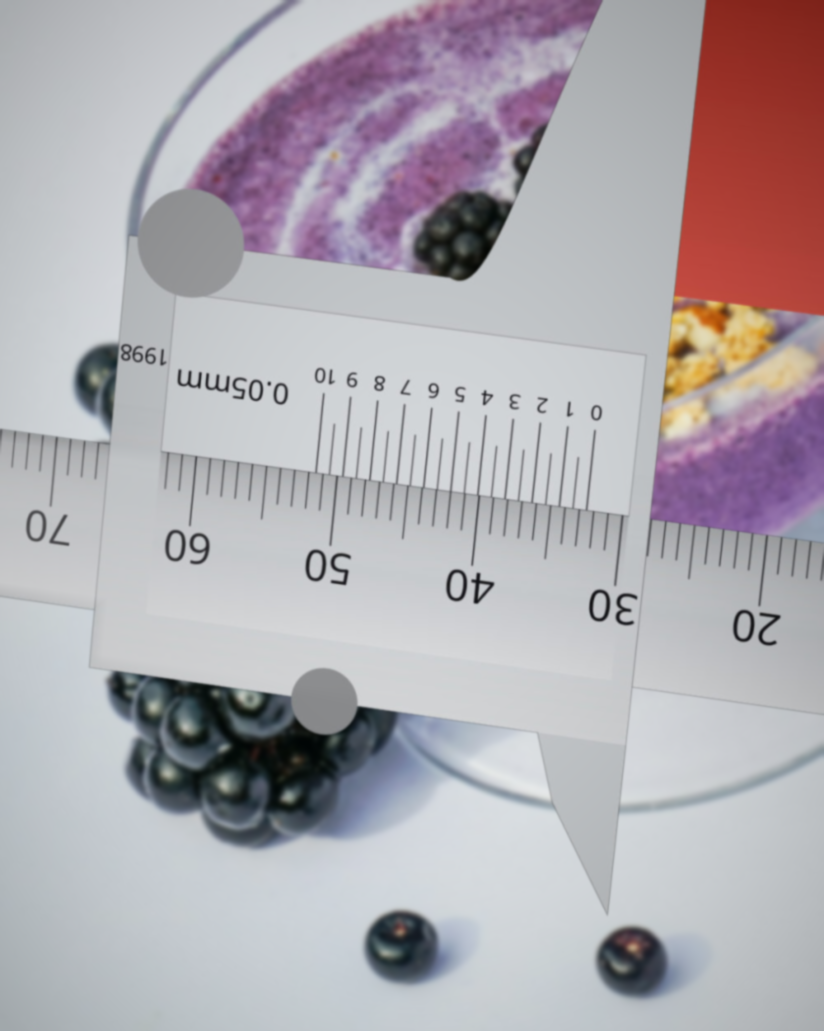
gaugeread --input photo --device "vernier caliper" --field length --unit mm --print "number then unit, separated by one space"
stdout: 32.5 mm
